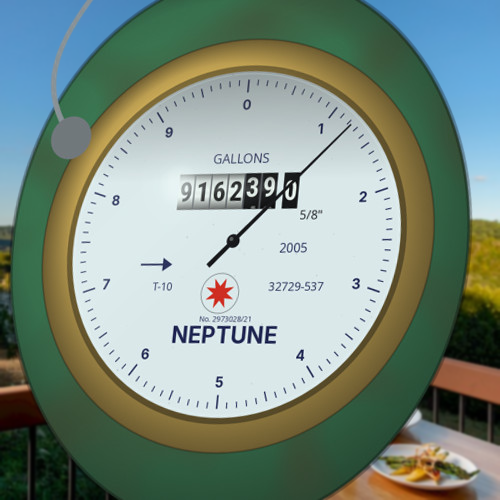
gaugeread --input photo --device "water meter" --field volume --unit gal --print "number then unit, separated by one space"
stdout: 9162391.2 gal
